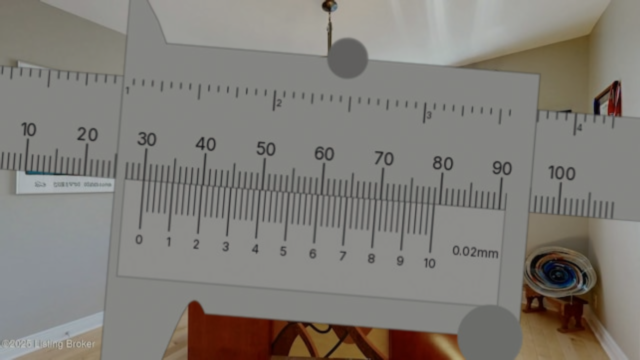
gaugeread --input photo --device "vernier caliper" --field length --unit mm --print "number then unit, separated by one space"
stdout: 30.0 mm
